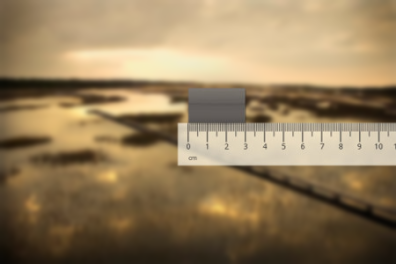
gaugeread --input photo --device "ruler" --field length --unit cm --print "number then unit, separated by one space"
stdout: 3 cm
